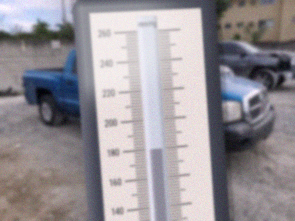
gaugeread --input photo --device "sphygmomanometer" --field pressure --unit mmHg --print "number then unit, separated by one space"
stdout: 180 mmHg
